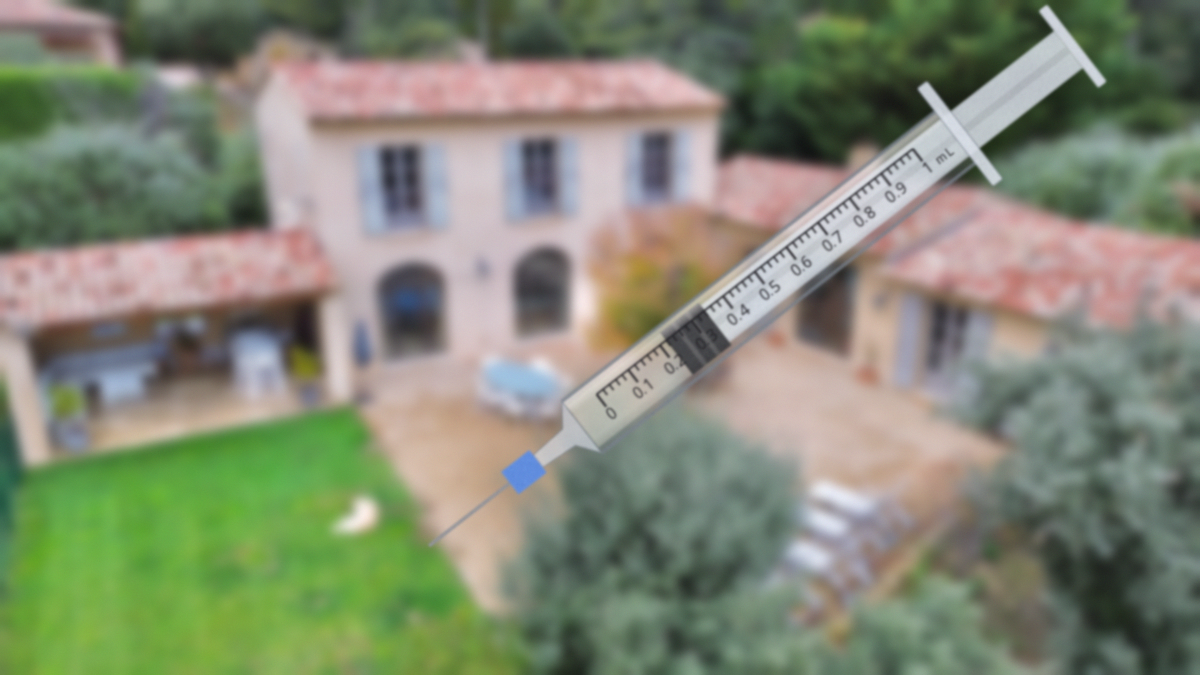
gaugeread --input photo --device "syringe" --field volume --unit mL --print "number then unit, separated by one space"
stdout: 0.22 mL
